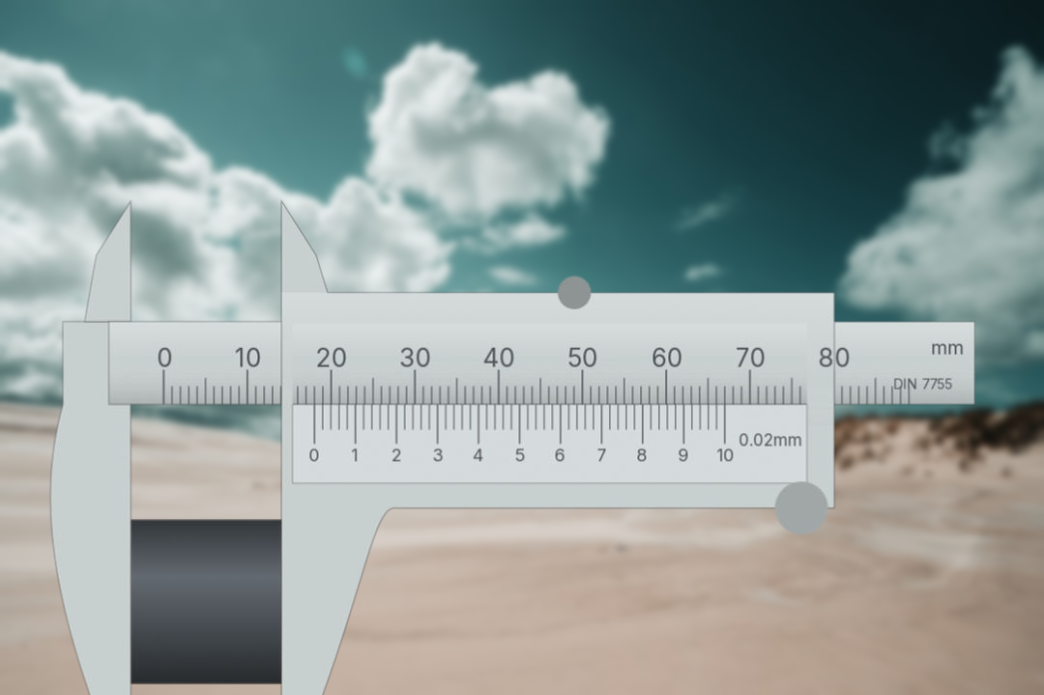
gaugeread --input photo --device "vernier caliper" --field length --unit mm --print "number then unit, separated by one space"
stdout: 18.0 mm
